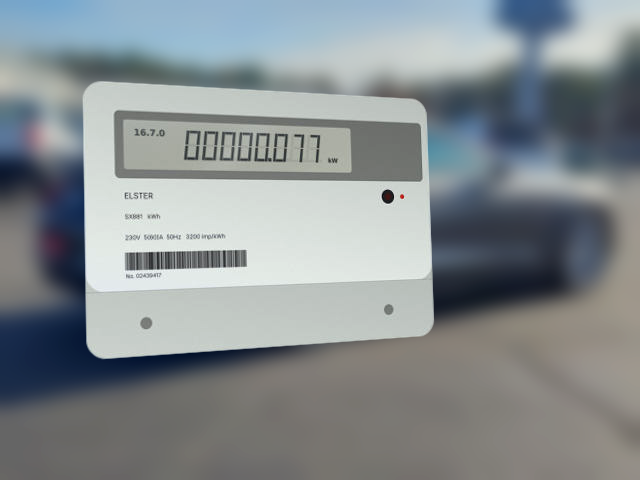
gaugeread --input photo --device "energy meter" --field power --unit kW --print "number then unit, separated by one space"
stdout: 0.077 kW
